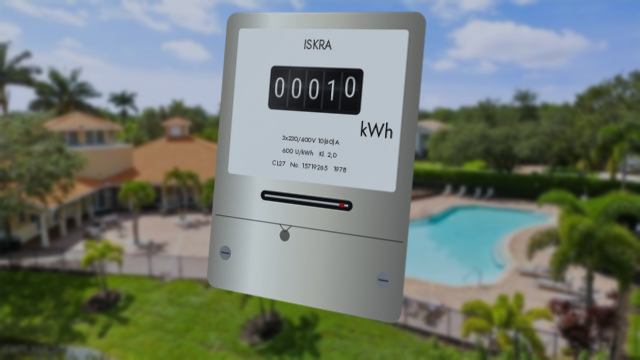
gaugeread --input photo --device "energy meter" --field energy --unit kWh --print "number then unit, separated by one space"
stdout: 10 kWh
